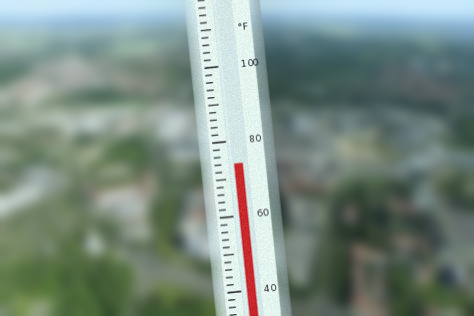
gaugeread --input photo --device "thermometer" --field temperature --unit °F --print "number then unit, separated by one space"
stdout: 74 °F
